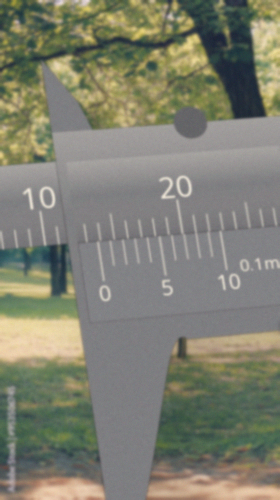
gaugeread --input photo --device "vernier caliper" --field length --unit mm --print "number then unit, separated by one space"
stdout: 13.8 mm
